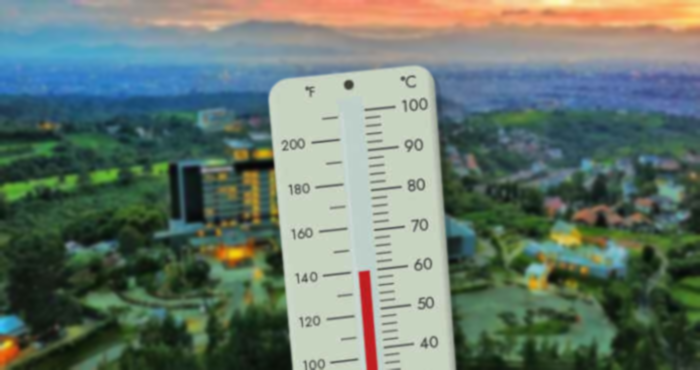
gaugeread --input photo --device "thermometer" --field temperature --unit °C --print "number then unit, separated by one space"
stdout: 60 °C
